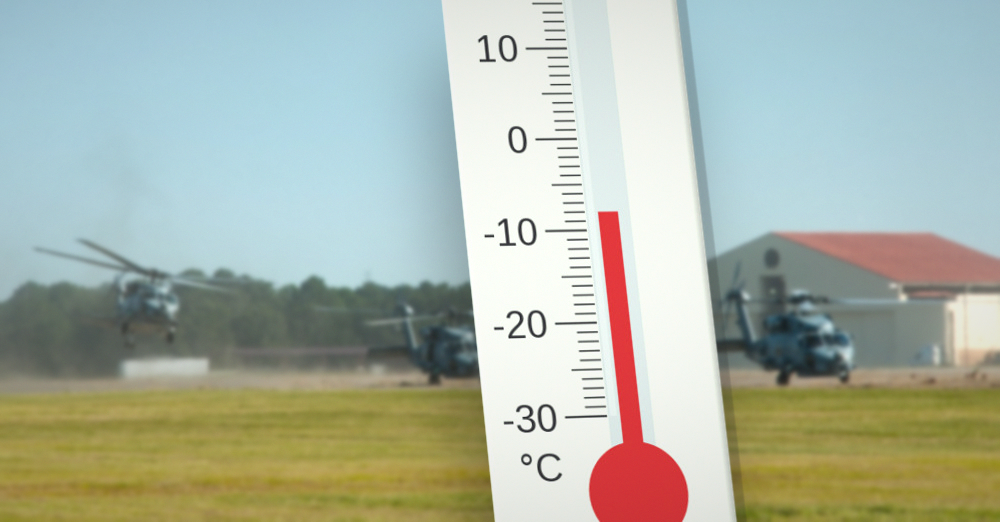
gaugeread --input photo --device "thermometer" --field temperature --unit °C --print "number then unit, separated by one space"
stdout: -8 °C
